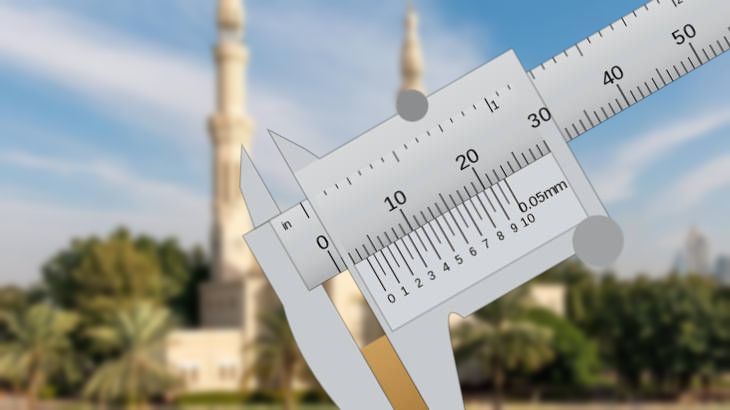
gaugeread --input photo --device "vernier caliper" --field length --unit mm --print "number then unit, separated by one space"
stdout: 3.6 mm
